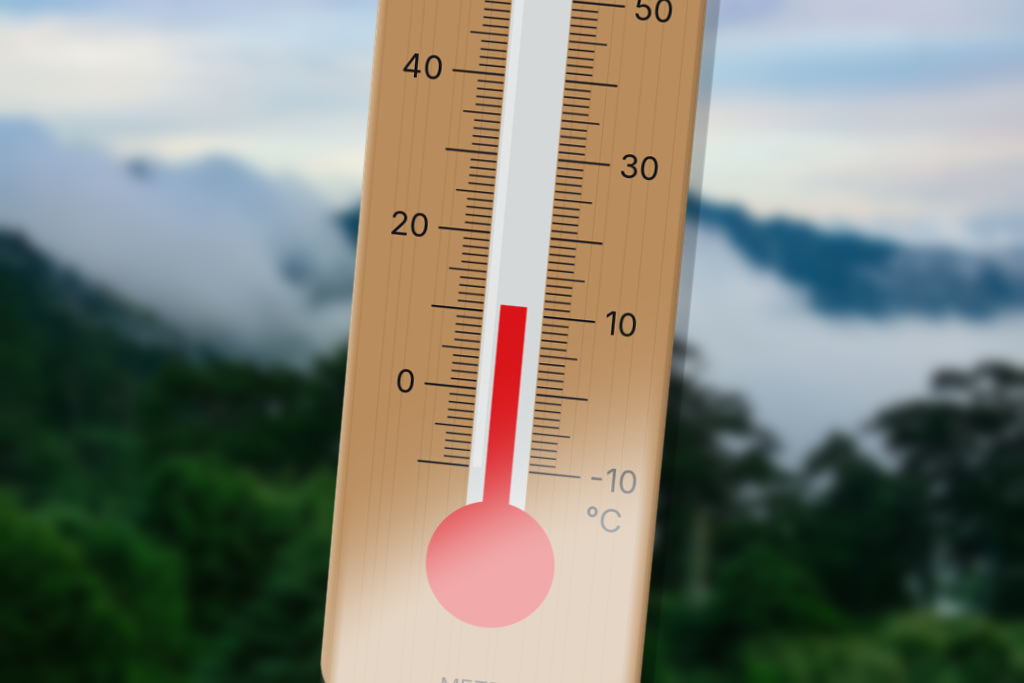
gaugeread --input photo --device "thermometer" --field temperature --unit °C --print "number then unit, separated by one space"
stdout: 11 °C
